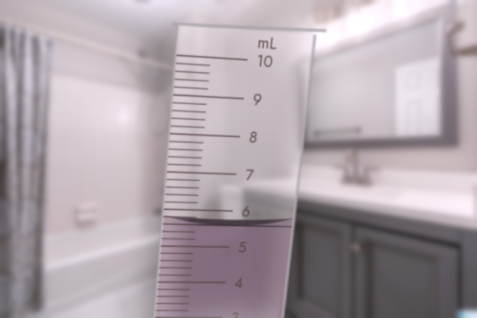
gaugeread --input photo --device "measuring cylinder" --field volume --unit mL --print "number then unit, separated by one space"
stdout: 5.6 mL
